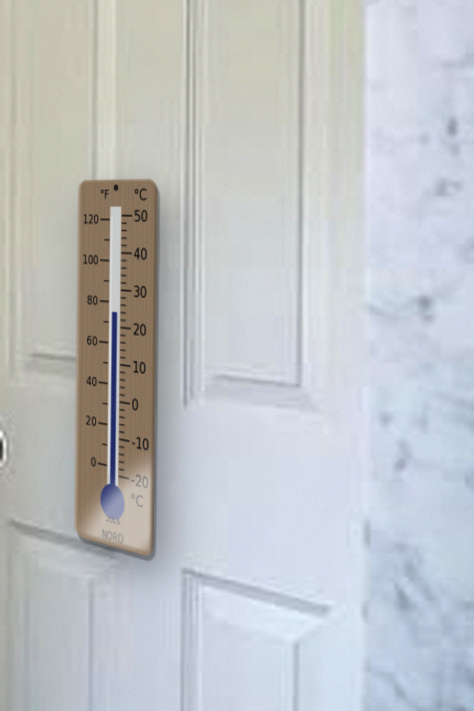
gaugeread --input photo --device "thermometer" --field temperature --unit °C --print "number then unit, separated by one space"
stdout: 24 °C
